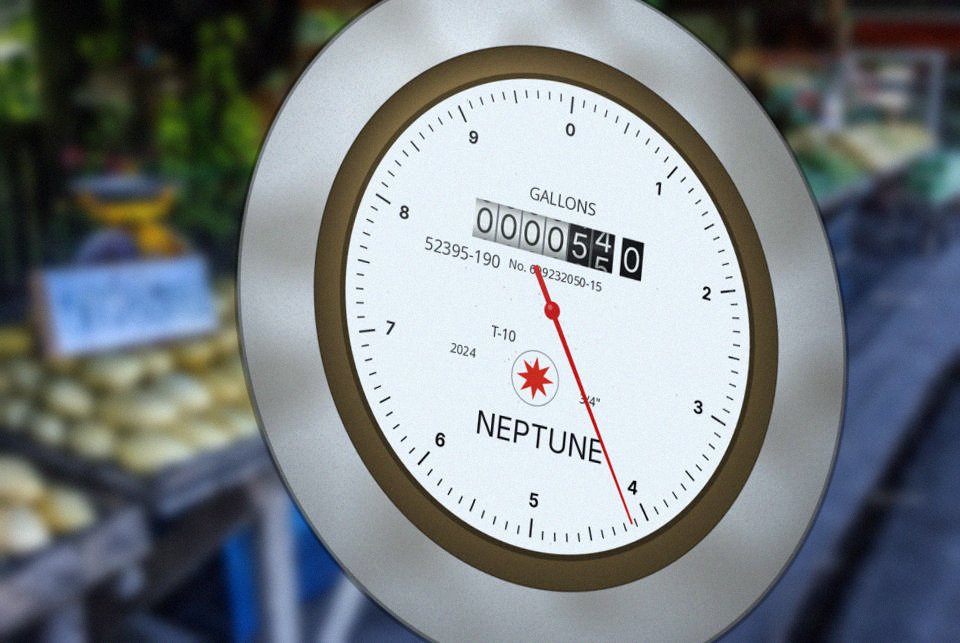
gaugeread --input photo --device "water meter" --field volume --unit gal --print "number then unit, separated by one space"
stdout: 544.1 gal
